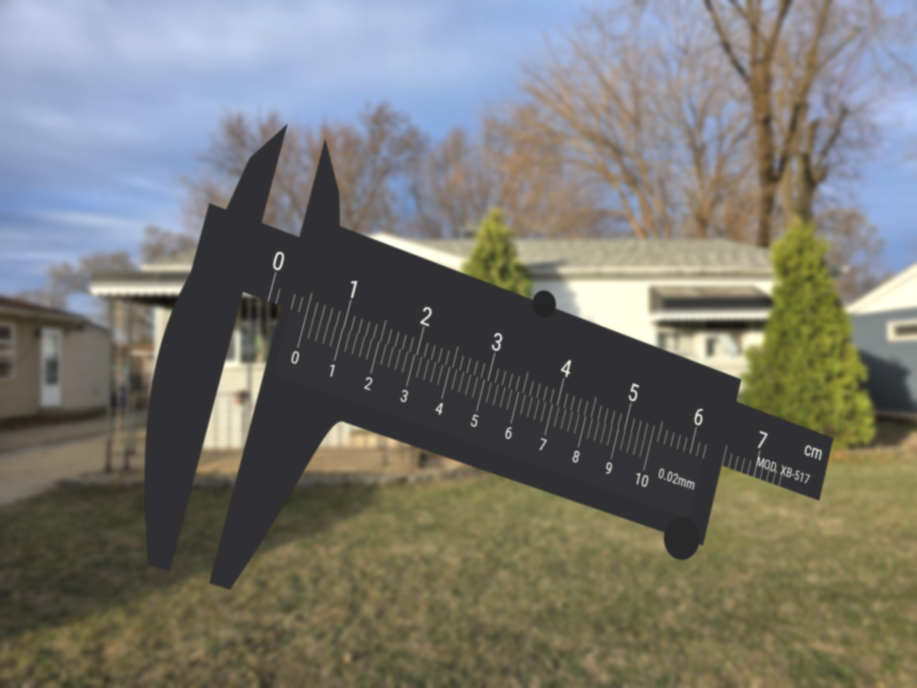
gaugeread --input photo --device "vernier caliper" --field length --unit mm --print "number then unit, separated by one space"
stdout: 5.0 mm
